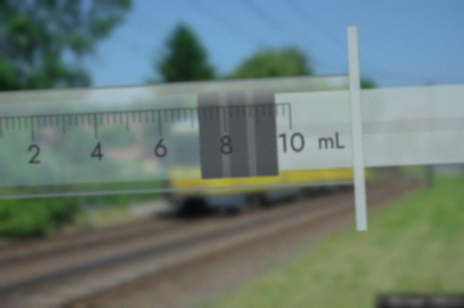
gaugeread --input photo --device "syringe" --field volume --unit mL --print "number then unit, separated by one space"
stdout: 7.2 mL
